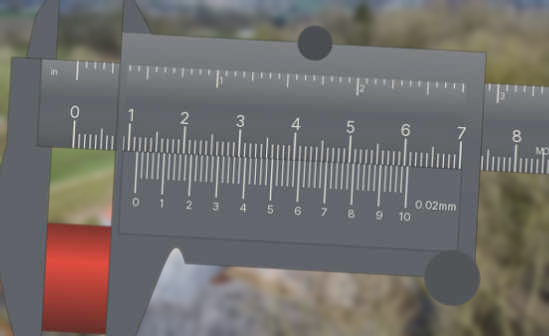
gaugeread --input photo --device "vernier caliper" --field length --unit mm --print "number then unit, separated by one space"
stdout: 11.6 mm
